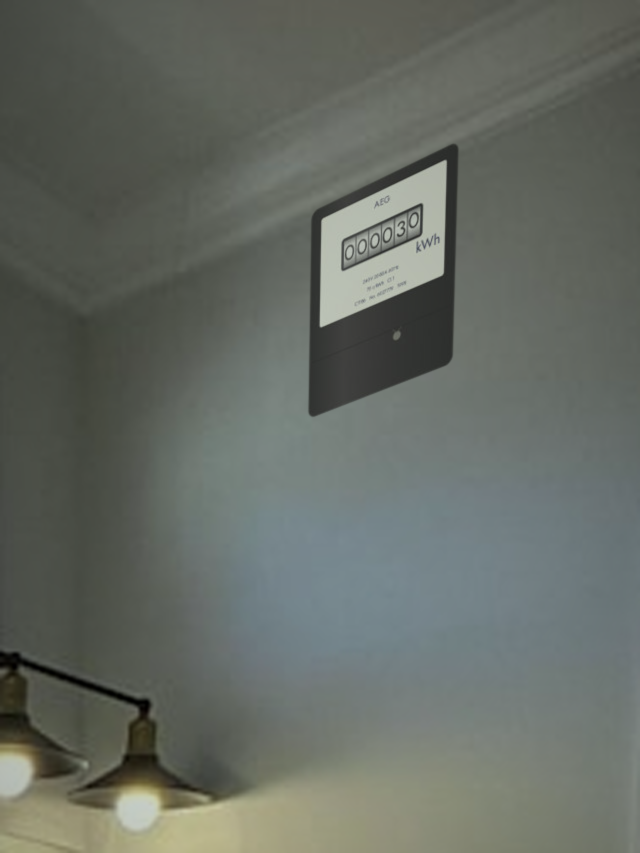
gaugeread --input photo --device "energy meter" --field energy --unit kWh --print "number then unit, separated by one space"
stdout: 30 kWh
